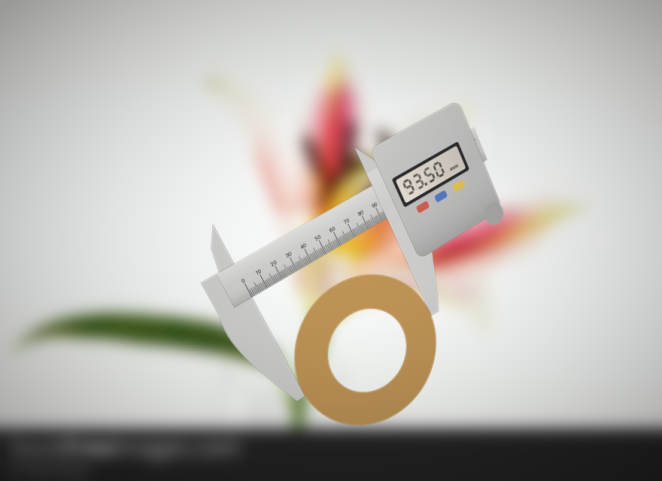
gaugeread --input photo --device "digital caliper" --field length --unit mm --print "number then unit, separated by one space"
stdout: 93.50 mm
